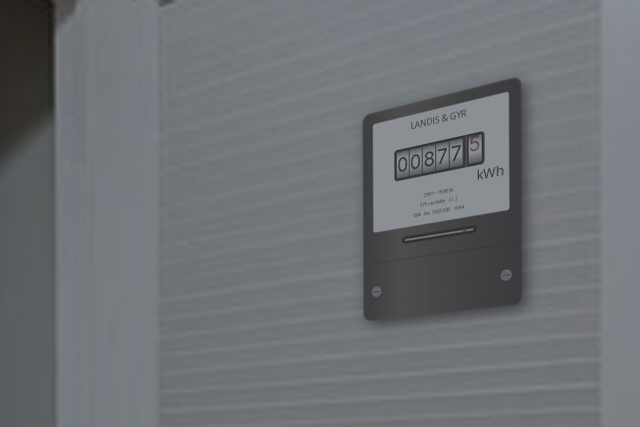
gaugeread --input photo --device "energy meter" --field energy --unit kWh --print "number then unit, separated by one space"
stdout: 877.5 kWh
